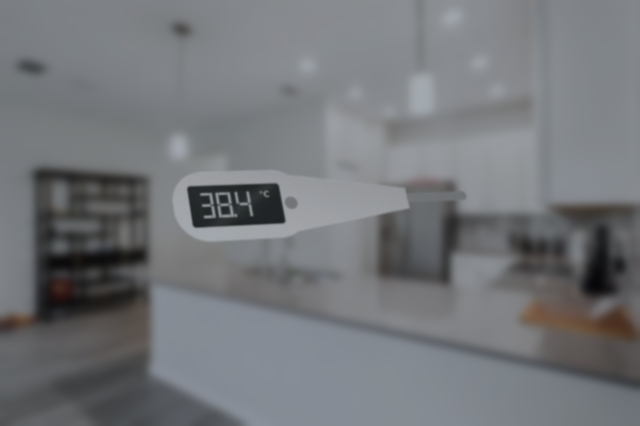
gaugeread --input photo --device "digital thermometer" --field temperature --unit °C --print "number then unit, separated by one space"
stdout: 38.4 °C
